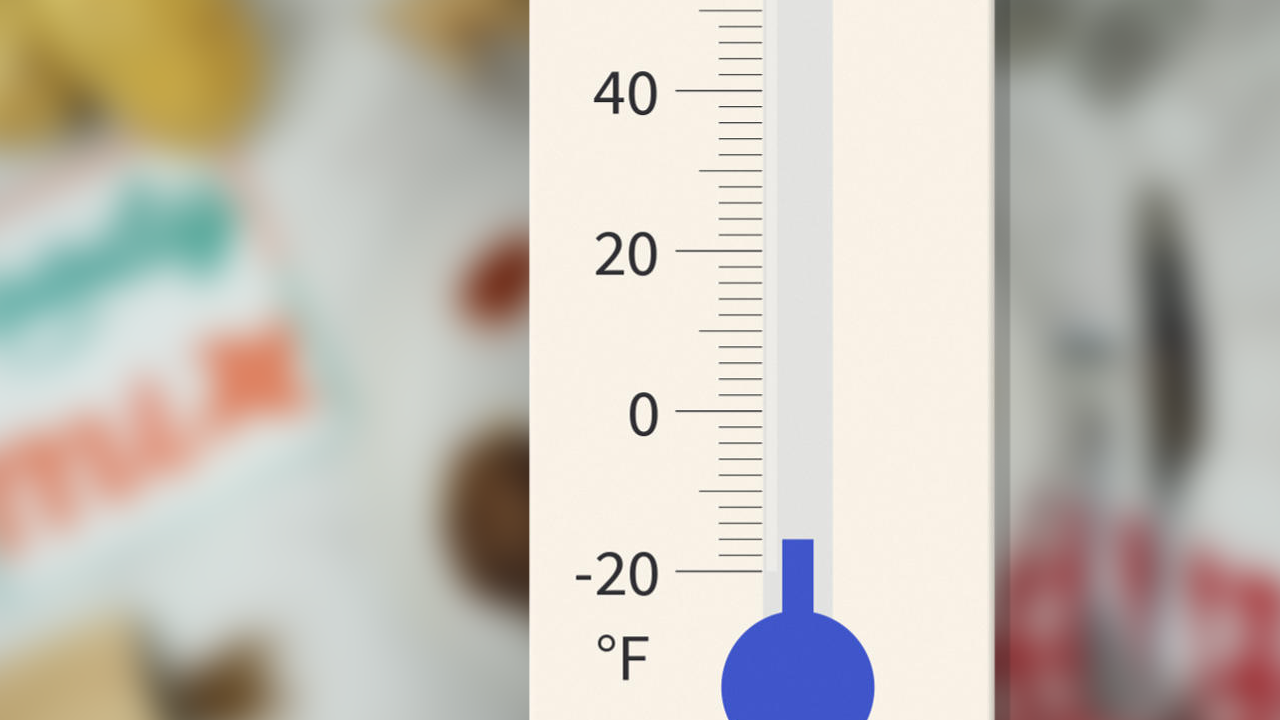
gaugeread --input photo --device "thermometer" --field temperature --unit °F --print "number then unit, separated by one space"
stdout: -16 °F
